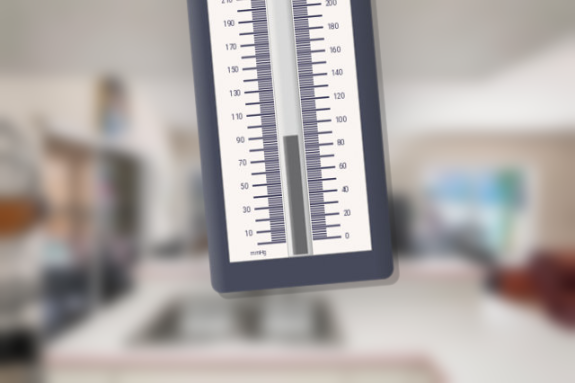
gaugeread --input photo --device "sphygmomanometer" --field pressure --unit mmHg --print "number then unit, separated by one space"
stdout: 90 mmHg
